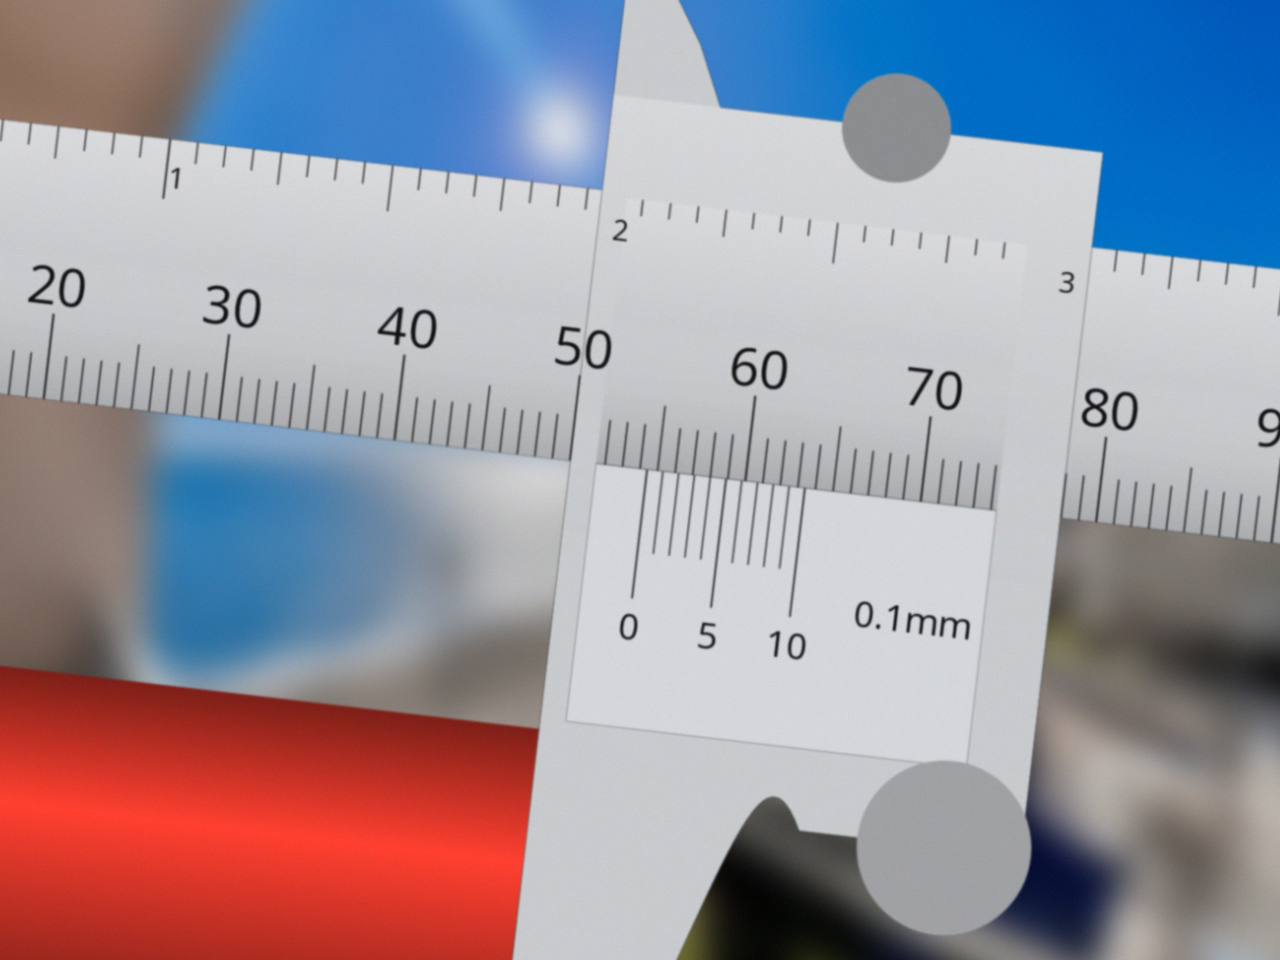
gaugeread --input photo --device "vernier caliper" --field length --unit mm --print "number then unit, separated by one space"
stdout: 54.4 mm
